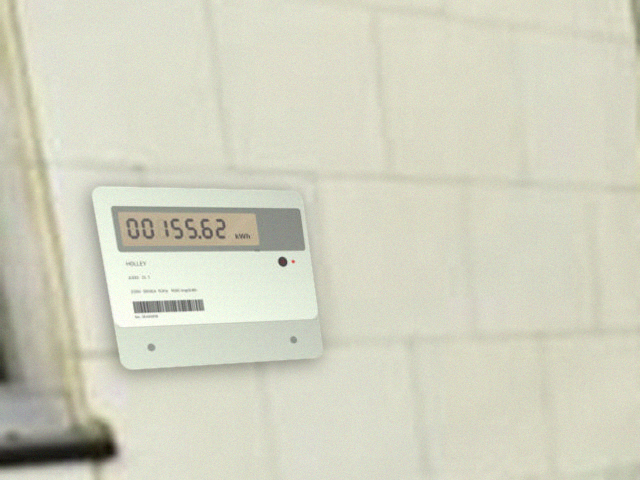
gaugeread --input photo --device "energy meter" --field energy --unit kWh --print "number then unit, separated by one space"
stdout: 155.62 kWh
